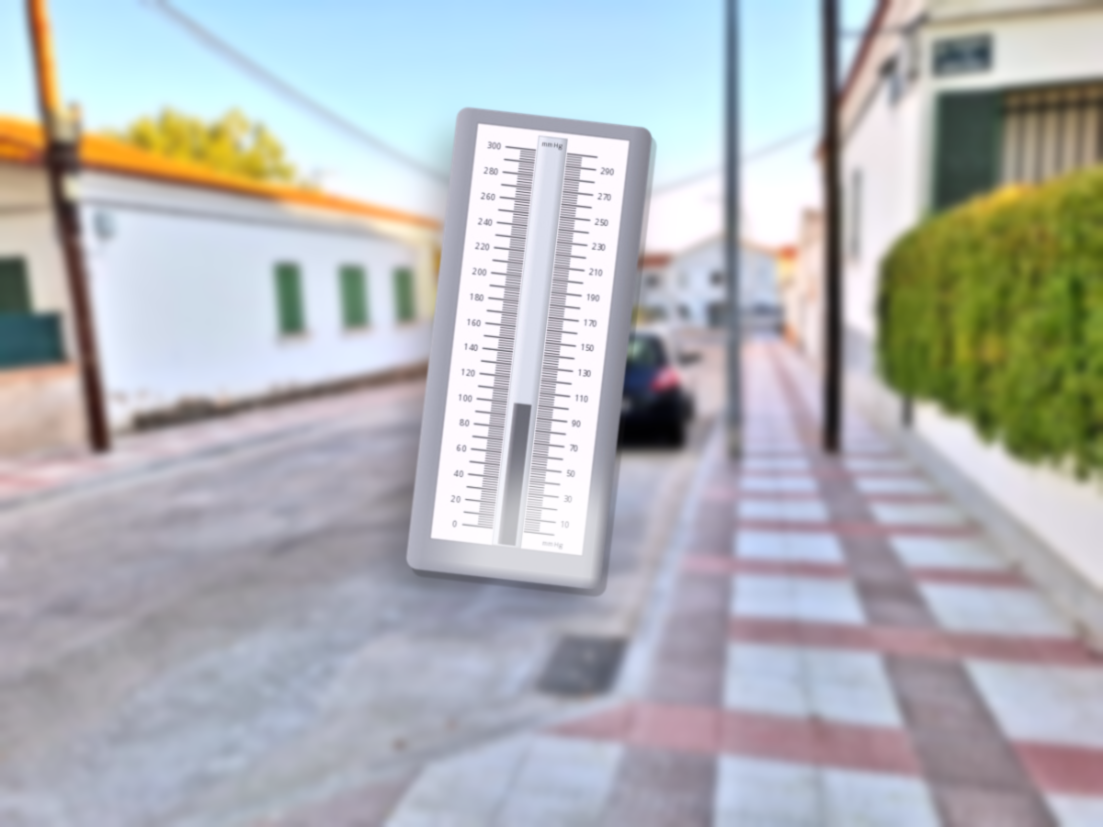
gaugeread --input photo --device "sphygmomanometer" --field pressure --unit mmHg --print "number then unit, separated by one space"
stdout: 100 mmHg
